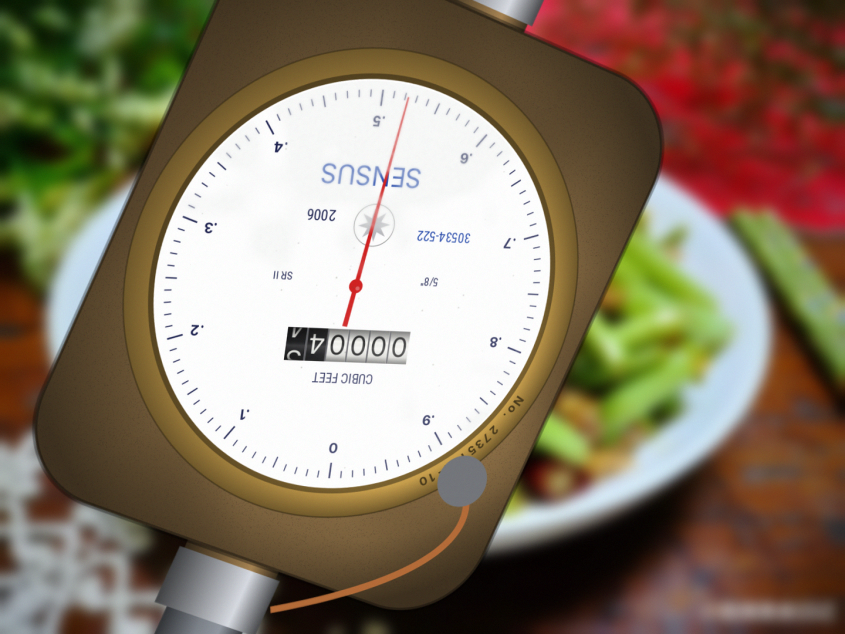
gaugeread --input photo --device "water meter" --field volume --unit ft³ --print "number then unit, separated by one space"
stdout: 43.52 ft³
